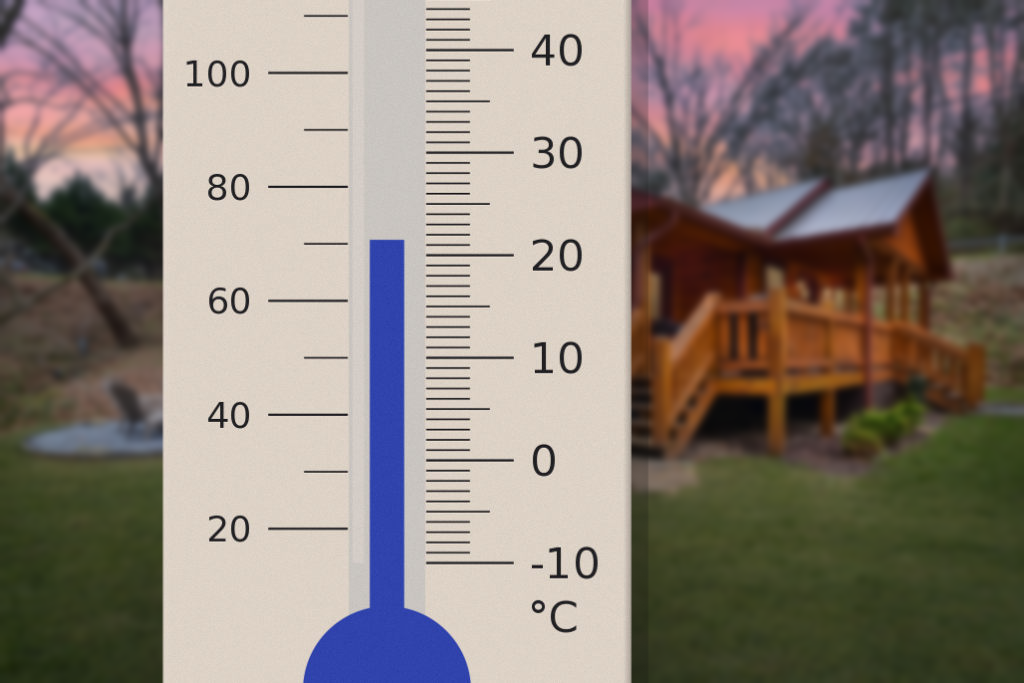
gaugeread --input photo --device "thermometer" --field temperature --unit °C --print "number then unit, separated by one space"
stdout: 21.5 °C
